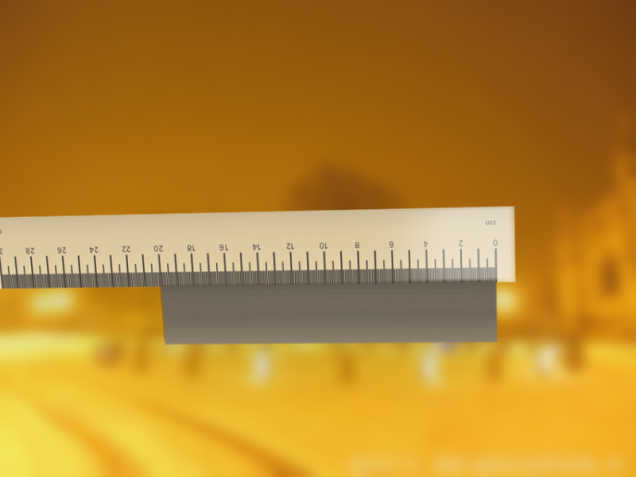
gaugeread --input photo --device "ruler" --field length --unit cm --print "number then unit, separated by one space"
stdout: 20 cm
